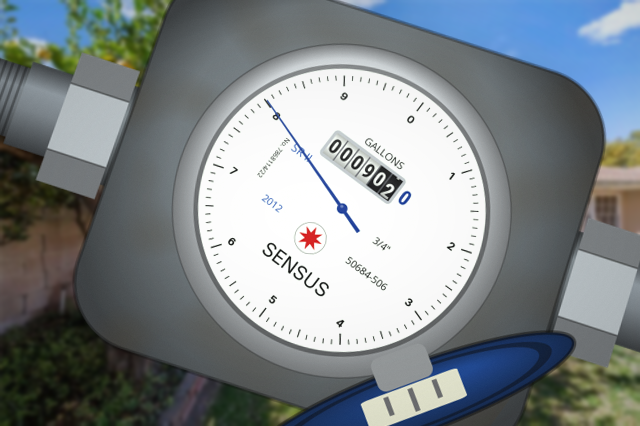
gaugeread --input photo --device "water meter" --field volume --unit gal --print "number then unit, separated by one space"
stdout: 9018.0 gal
